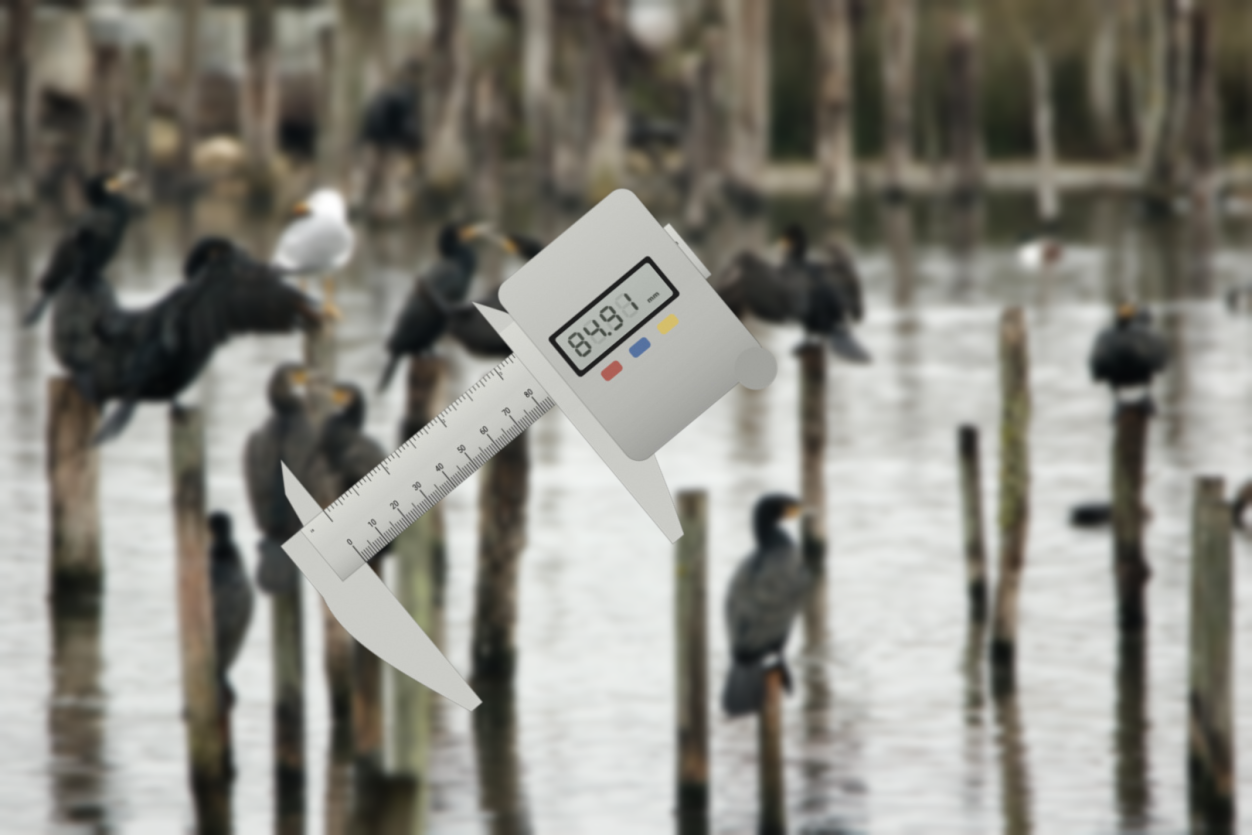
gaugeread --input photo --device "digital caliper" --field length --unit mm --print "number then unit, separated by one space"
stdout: 84.91 mm
